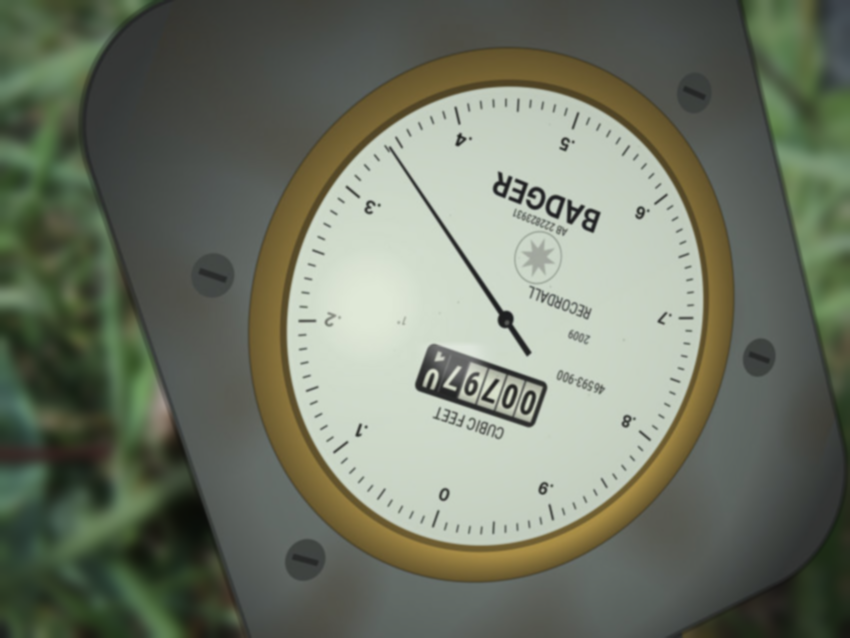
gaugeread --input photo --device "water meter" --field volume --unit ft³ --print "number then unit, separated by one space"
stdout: 7970.34 ft³
